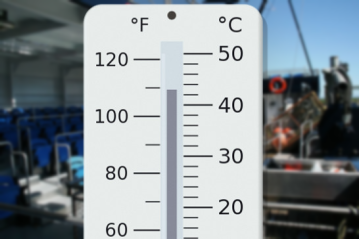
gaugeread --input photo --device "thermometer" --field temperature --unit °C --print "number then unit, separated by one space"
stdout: 43 °C
